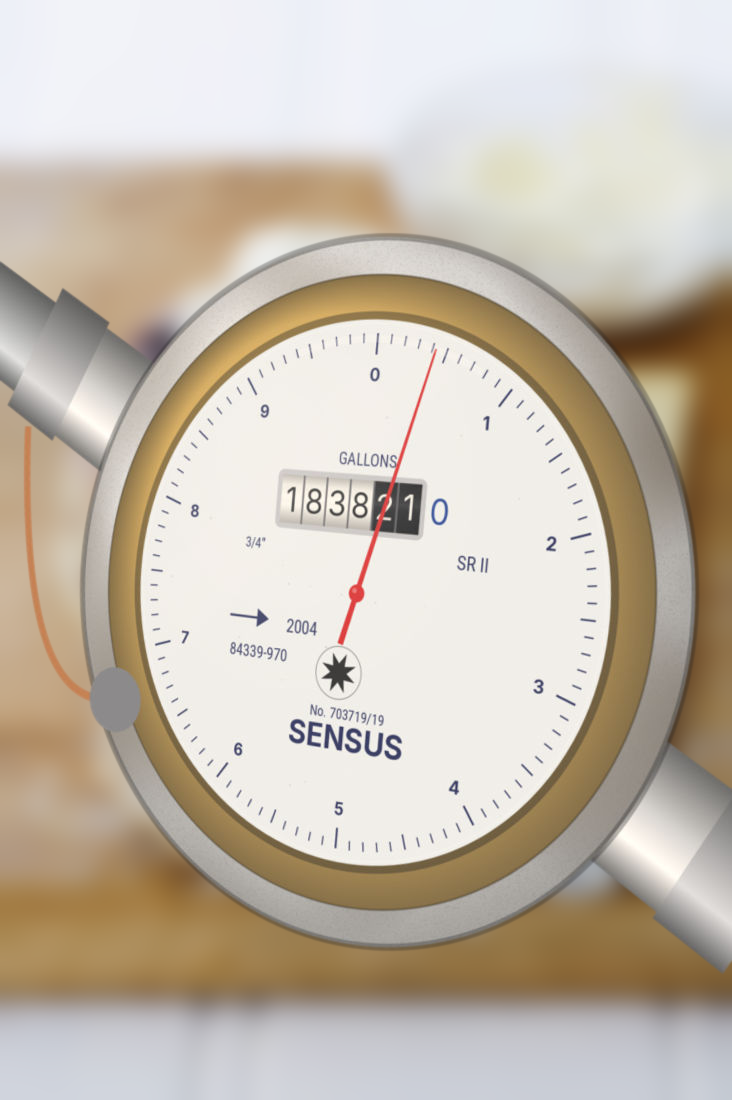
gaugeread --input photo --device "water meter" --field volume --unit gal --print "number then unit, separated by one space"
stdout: 1838210.4 gal
